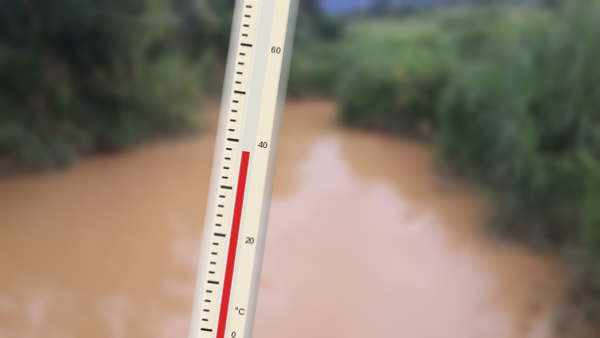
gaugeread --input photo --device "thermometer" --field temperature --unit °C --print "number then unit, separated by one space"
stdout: 38 °C
